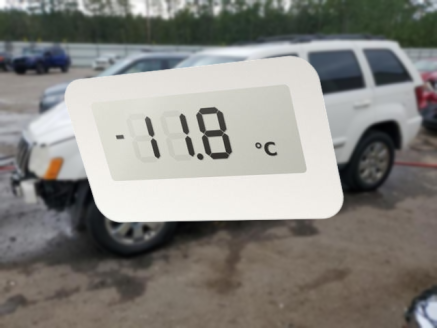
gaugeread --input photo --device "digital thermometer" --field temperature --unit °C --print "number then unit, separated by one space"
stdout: -11.8 °C
